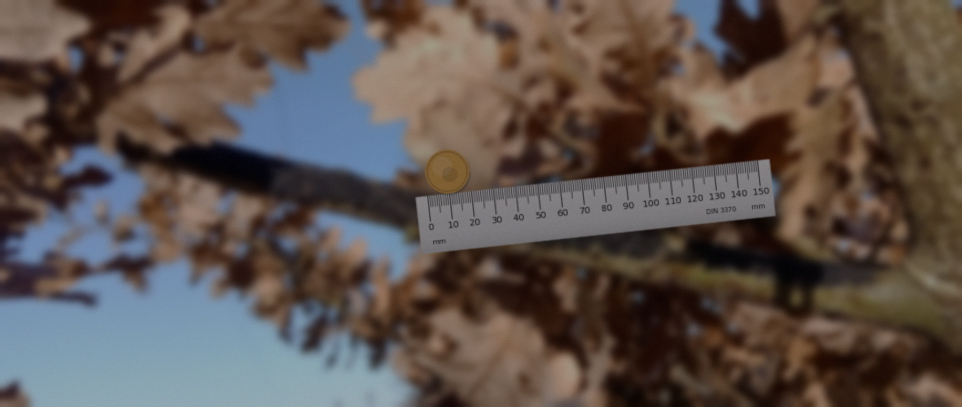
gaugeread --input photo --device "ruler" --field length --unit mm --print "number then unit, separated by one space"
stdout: 20 mm
